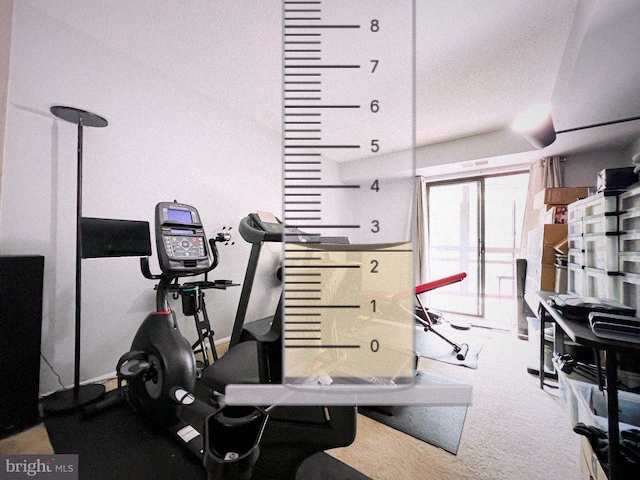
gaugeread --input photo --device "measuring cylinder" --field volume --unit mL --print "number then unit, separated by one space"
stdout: 2.4 mL
